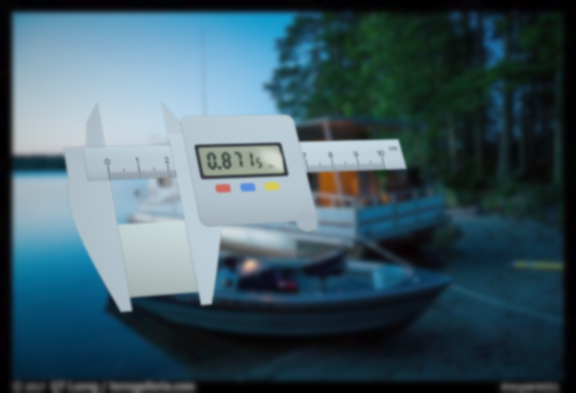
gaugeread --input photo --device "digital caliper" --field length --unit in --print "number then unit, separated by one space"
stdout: 0.8715 in
